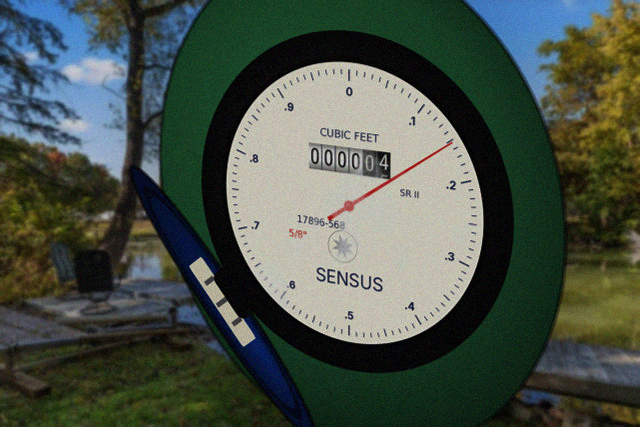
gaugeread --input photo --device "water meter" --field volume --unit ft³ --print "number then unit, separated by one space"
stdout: 4.15 ft³
